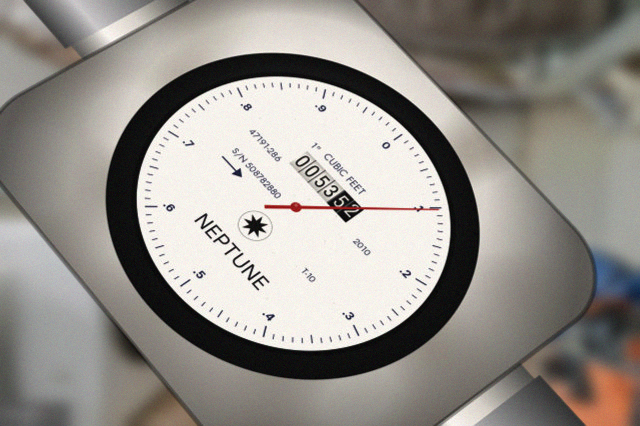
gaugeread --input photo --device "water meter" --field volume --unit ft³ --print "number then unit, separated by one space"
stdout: 5352.10 ft³
